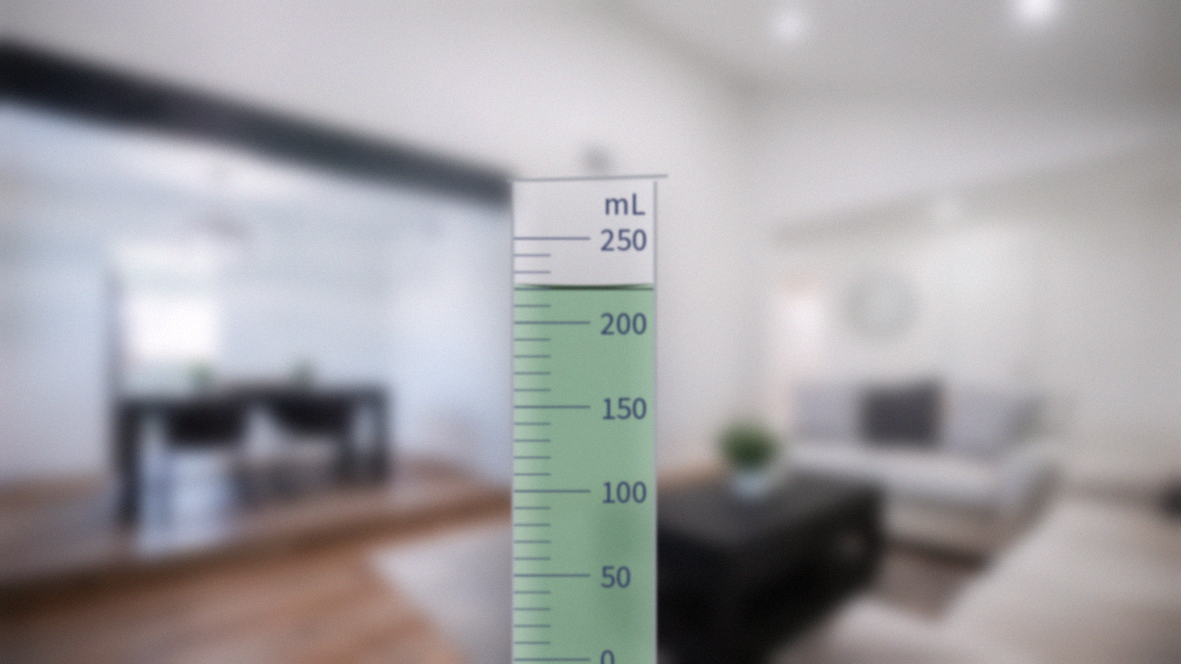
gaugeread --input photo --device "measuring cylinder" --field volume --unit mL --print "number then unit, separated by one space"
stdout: 220 mL
